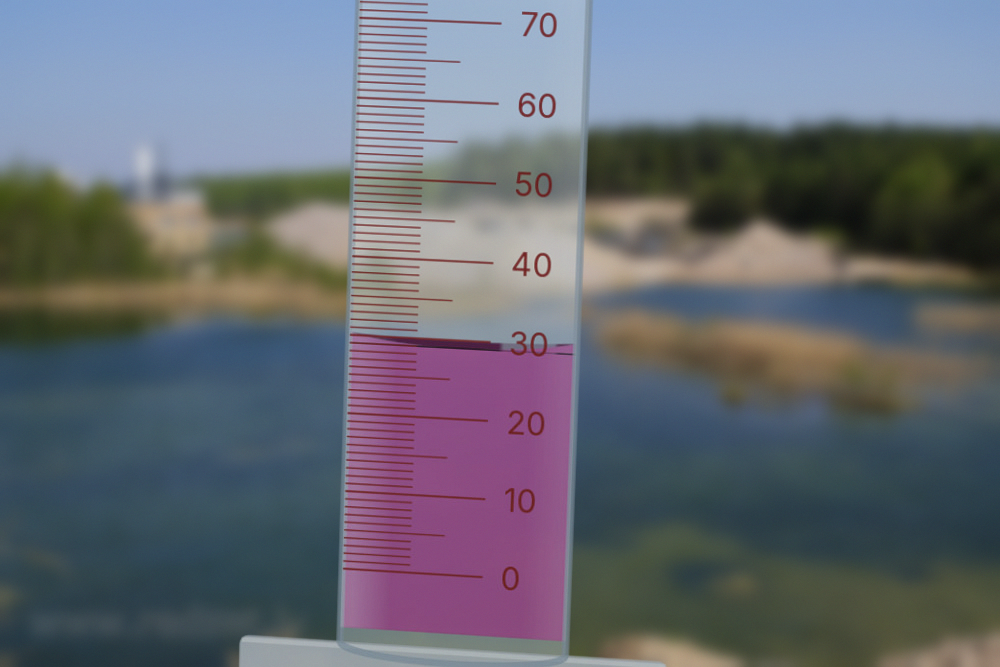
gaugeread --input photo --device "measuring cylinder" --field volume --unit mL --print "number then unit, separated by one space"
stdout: 29 mL
